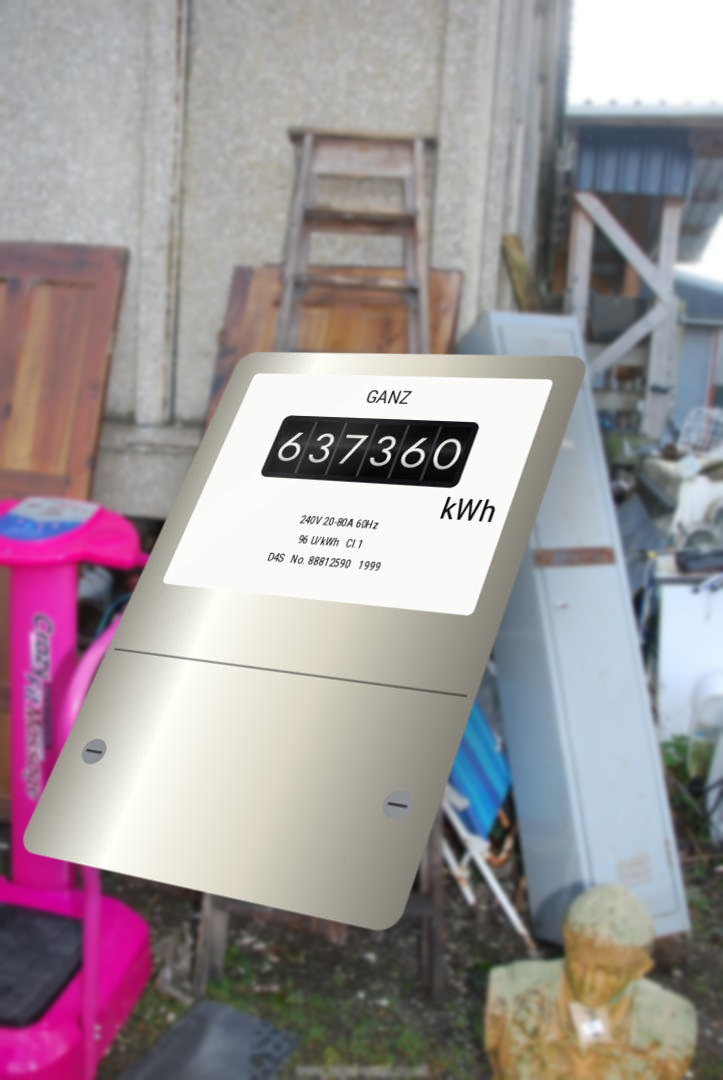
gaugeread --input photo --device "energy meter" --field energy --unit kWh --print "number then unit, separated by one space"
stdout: 637360 kWh
